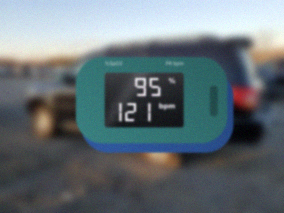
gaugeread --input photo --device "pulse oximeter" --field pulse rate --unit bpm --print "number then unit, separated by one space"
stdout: 121 bpm
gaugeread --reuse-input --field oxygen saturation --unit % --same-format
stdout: 95 %
